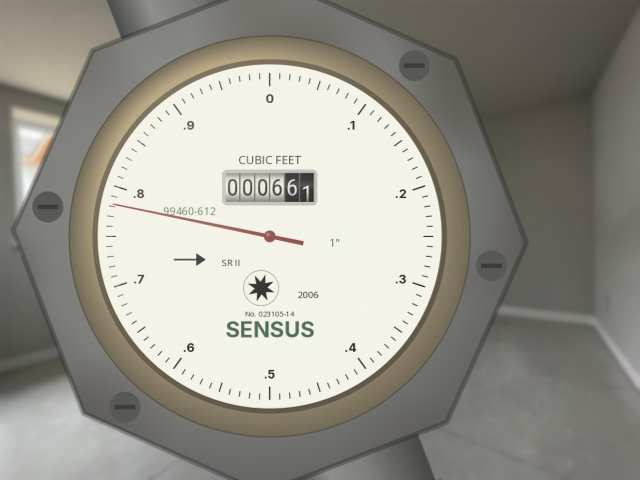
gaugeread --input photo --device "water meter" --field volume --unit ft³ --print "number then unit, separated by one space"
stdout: 660.78 ft³
